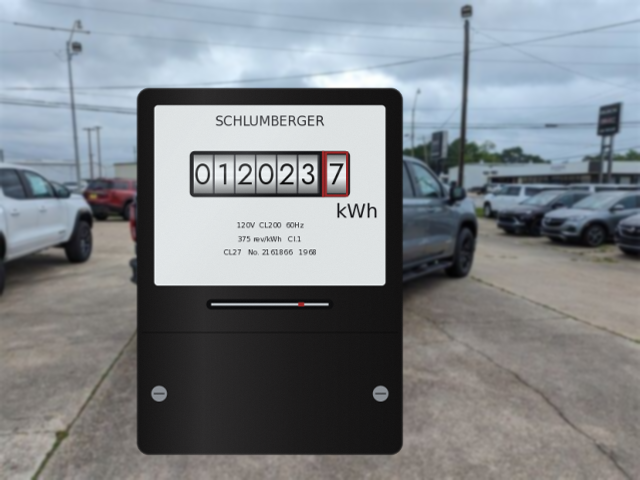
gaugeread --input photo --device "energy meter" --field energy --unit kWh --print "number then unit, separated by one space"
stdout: 12023.7 kWh
